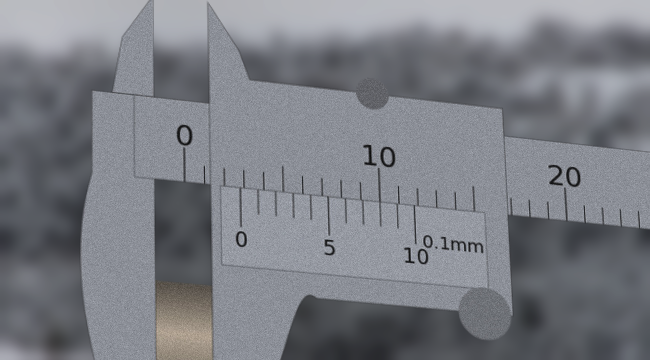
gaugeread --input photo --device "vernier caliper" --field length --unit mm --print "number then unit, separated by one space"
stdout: 2.8 mm
